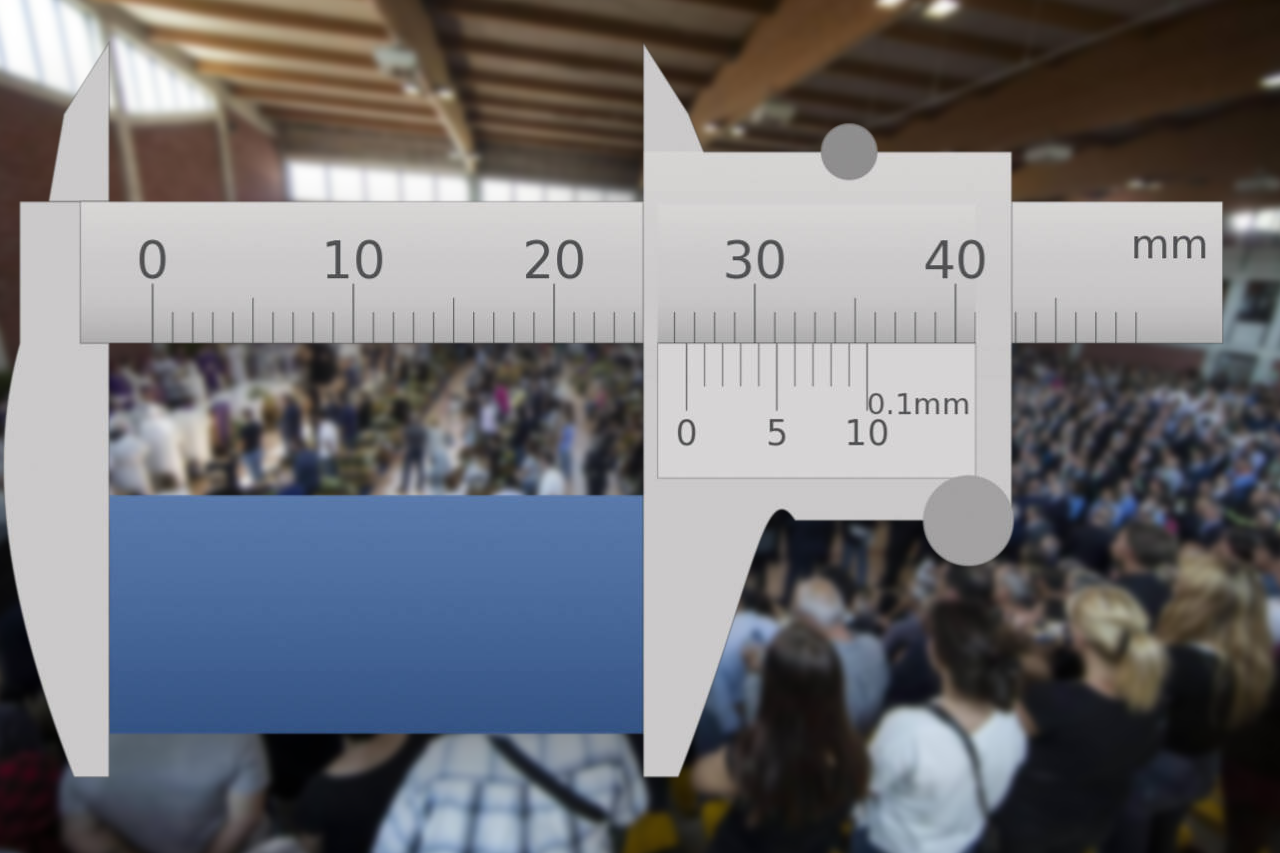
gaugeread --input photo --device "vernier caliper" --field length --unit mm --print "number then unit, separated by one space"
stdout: 26.6 mm
